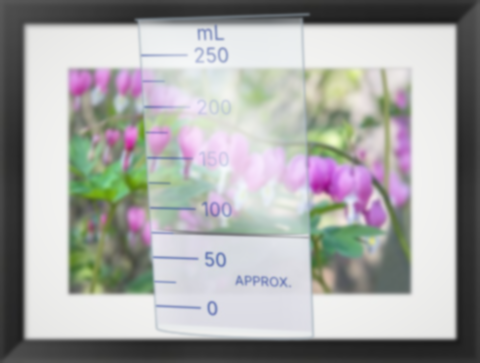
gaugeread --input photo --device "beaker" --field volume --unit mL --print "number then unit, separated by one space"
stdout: 75 mL
